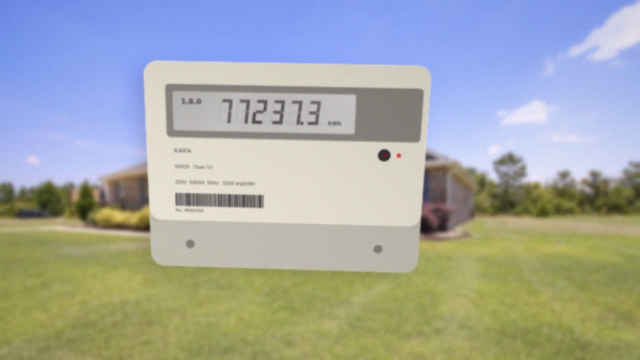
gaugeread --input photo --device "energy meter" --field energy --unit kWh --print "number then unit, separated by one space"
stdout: 77237.3 kWh
